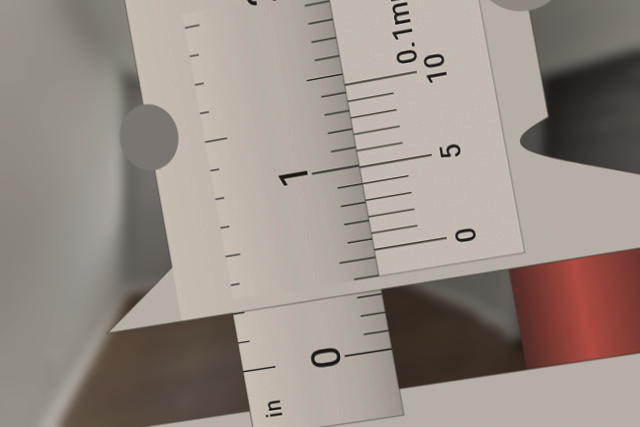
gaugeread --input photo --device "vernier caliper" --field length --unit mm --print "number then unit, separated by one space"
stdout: 5.4 mm
